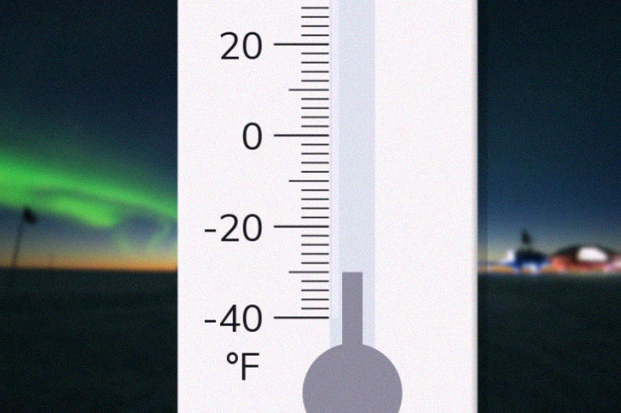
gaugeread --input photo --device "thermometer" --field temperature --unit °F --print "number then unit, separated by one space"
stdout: -30 °F
